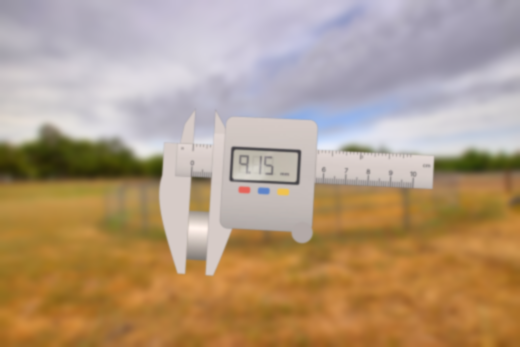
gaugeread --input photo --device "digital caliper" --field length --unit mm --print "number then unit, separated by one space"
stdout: 9.15 mm
